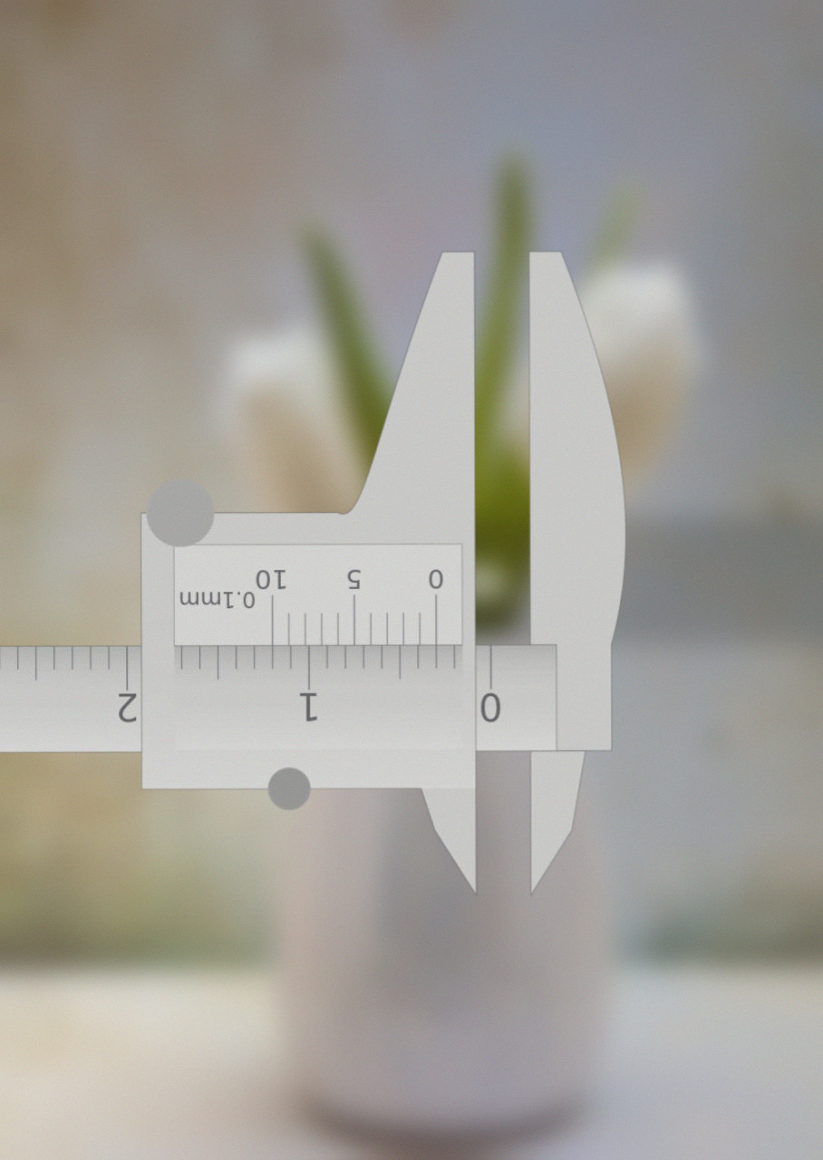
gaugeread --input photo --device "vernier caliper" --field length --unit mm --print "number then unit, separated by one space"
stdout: 3.0 mm
